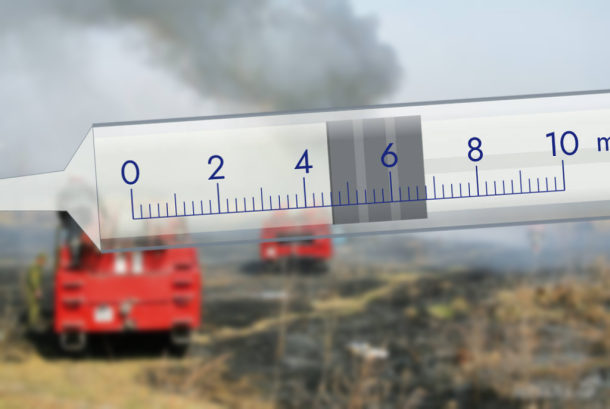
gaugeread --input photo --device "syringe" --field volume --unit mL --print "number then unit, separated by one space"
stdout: 4.6 mL
